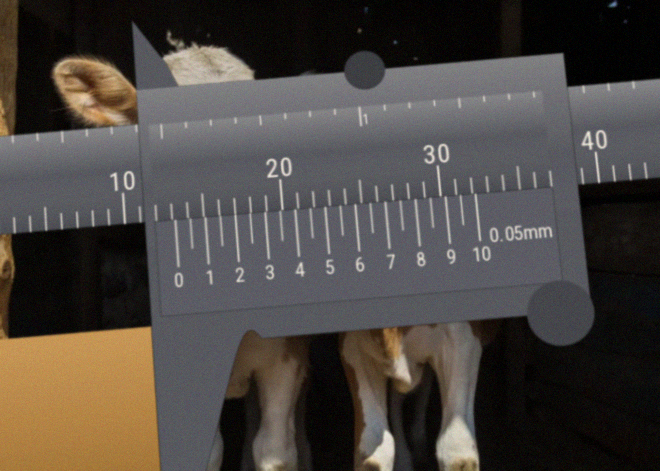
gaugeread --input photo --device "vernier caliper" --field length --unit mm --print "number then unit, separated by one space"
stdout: 13.2 mm
